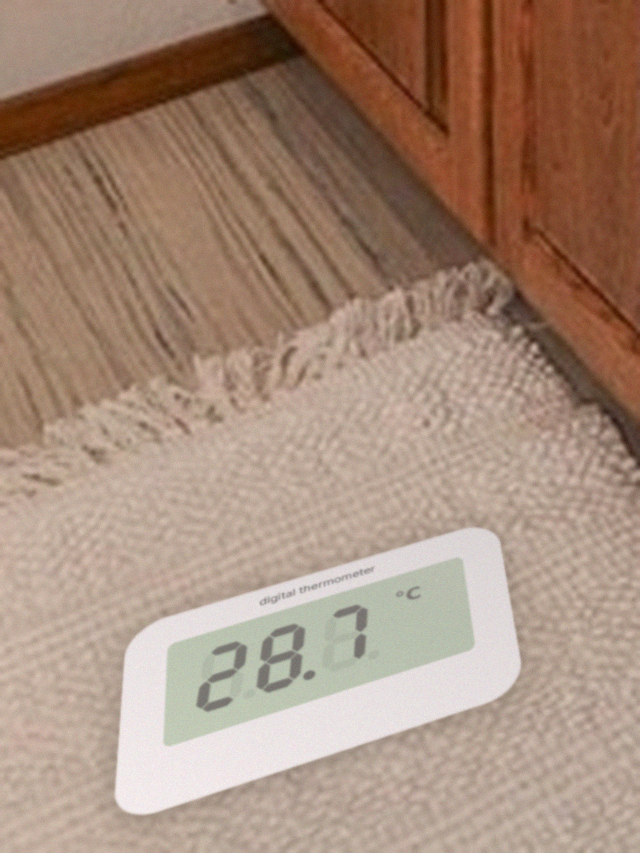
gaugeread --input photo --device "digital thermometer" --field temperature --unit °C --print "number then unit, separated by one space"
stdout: 28.7 °C
